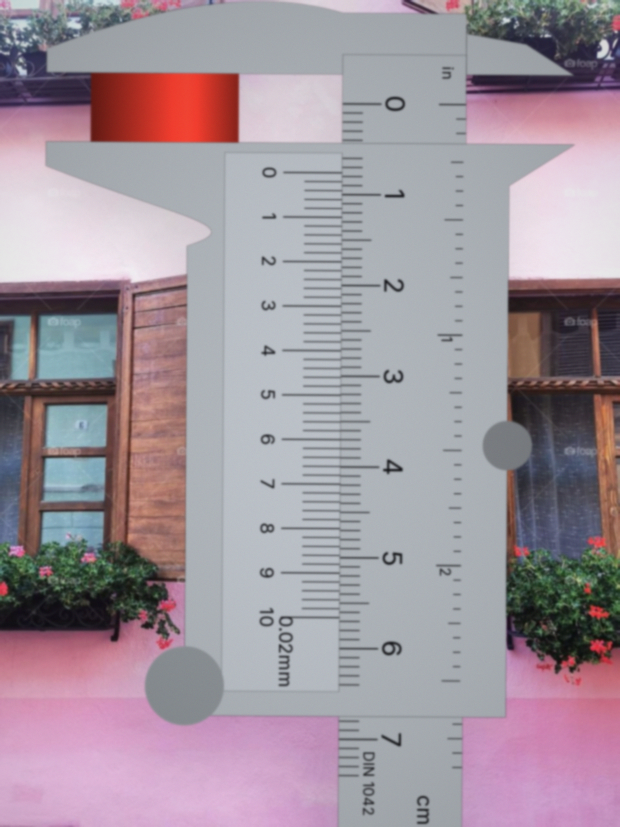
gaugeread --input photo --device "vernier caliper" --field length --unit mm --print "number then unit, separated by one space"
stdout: 7.6 mm
